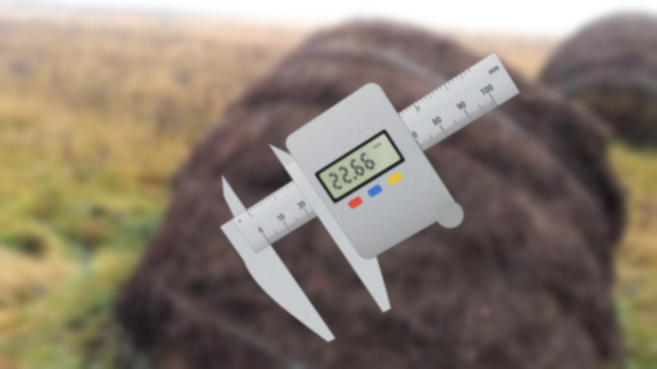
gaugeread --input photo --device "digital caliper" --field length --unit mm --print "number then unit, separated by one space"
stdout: 22.66 mm
